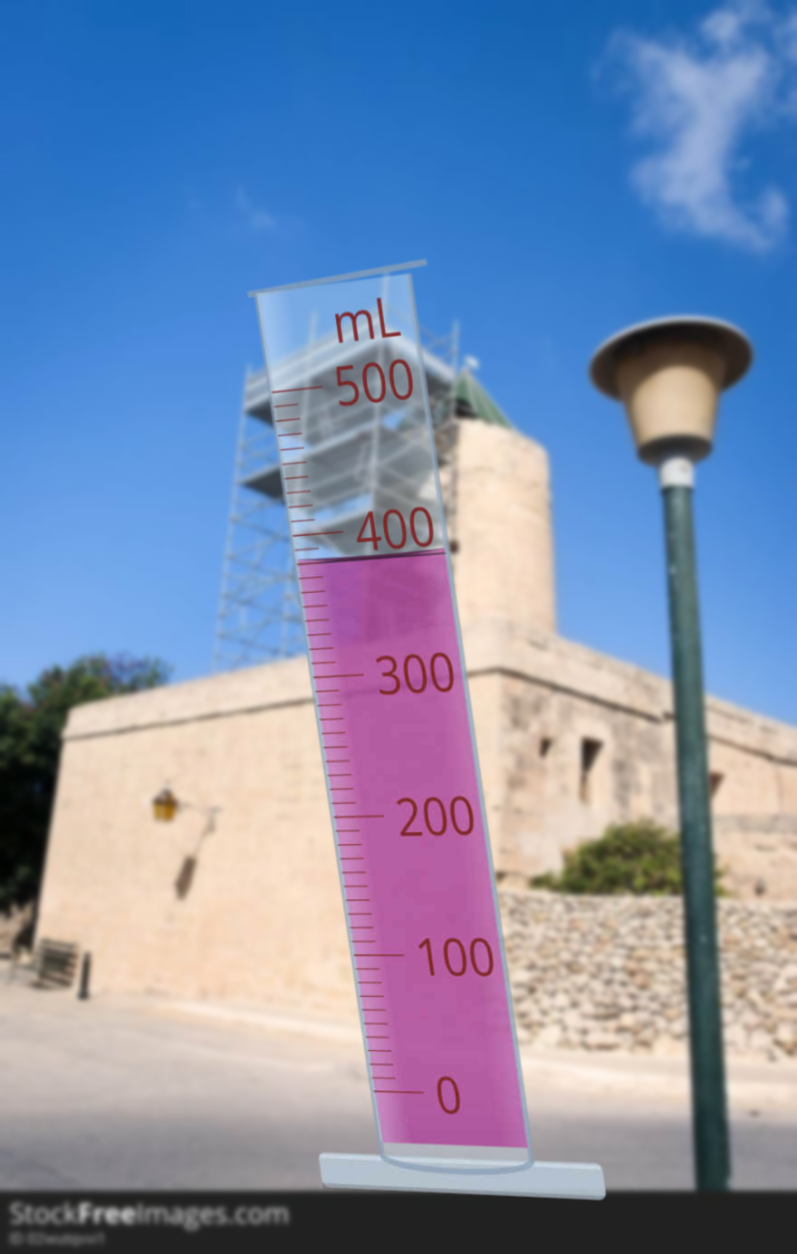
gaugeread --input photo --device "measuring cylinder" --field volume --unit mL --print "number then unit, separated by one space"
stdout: 380 mL
